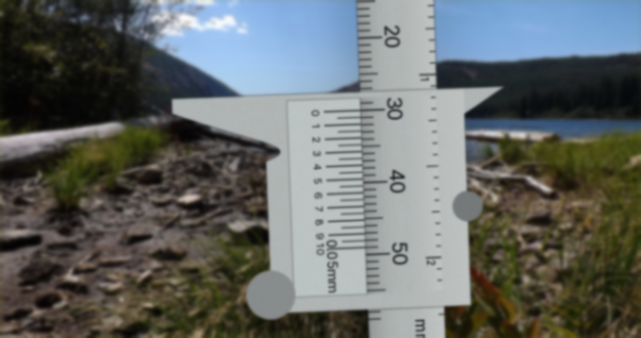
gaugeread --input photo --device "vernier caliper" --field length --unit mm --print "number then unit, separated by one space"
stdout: 30.0 mm
